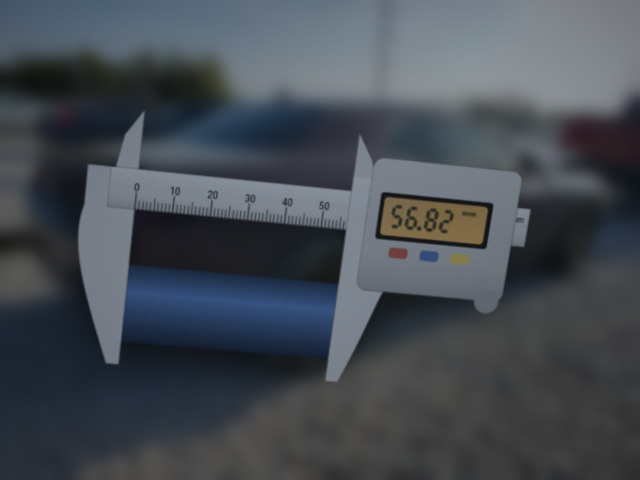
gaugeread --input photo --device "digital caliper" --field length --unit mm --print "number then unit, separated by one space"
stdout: 56.82 mm
